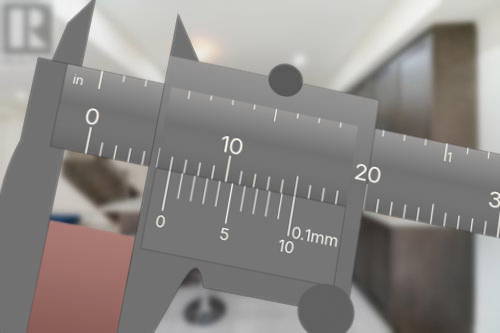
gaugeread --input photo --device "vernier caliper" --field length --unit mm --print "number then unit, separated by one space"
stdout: 6.0 mm
